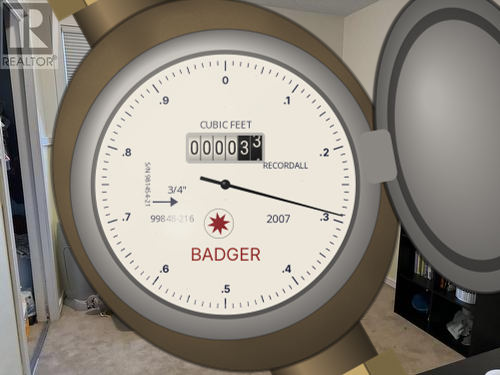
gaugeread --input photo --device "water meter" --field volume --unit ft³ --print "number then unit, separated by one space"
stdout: 33.29 ft³
